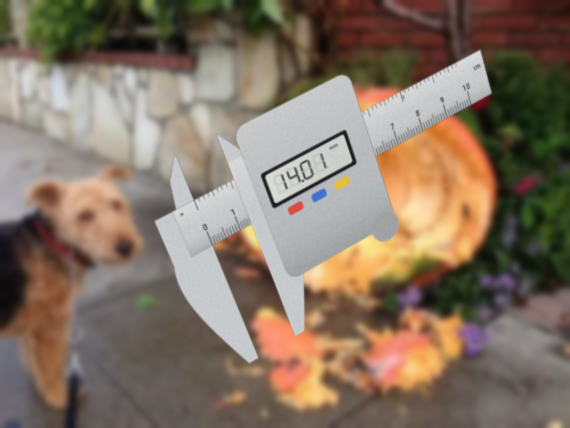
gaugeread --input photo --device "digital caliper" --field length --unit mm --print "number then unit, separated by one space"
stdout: 14.01 mm
